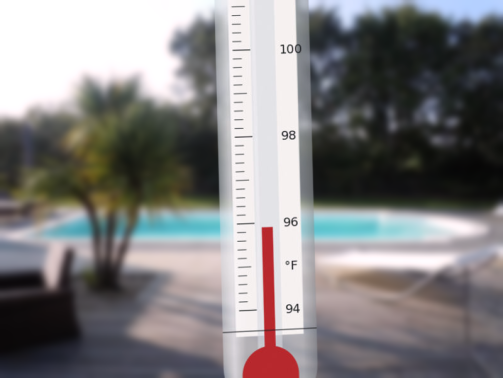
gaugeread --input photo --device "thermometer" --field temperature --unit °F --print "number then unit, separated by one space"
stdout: 95.9 °F
